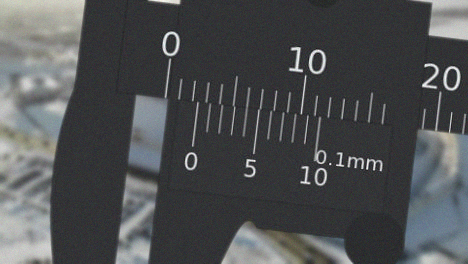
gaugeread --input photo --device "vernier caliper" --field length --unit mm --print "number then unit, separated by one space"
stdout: 2.4 mm
